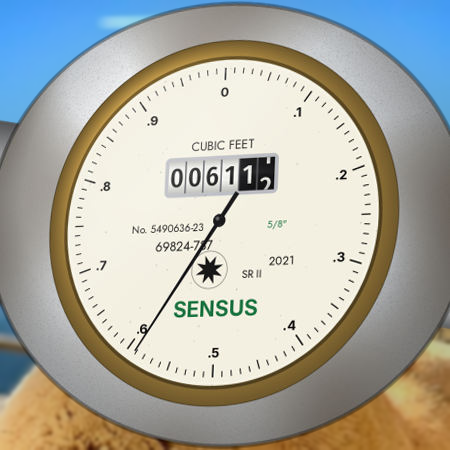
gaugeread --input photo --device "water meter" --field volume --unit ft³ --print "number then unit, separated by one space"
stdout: 6111.59 ft³
